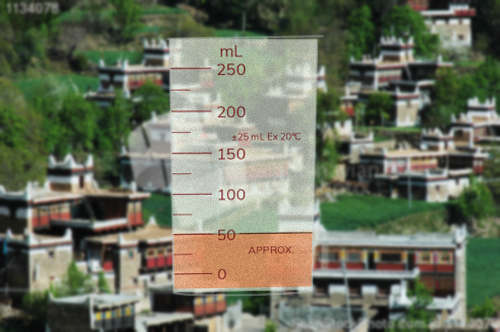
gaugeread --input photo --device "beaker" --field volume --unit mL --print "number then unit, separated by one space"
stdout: 50 mL
